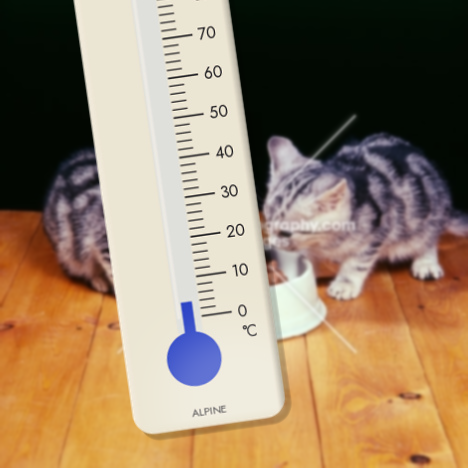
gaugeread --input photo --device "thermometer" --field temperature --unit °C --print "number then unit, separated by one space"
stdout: 4 °C
